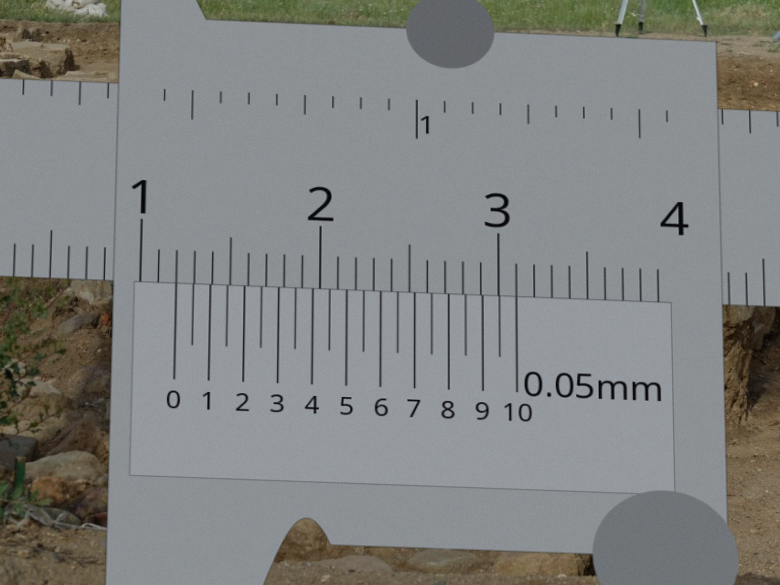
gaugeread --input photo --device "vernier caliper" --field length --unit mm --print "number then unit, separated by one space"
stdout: 12.0 mm
